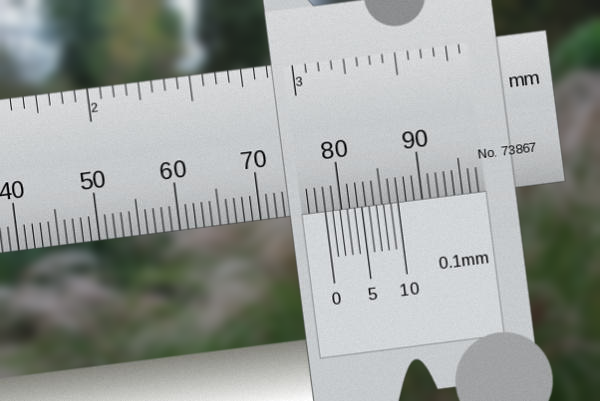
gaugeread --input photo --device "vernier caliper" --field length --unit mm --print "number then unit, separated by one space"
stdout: 78.0 mm
